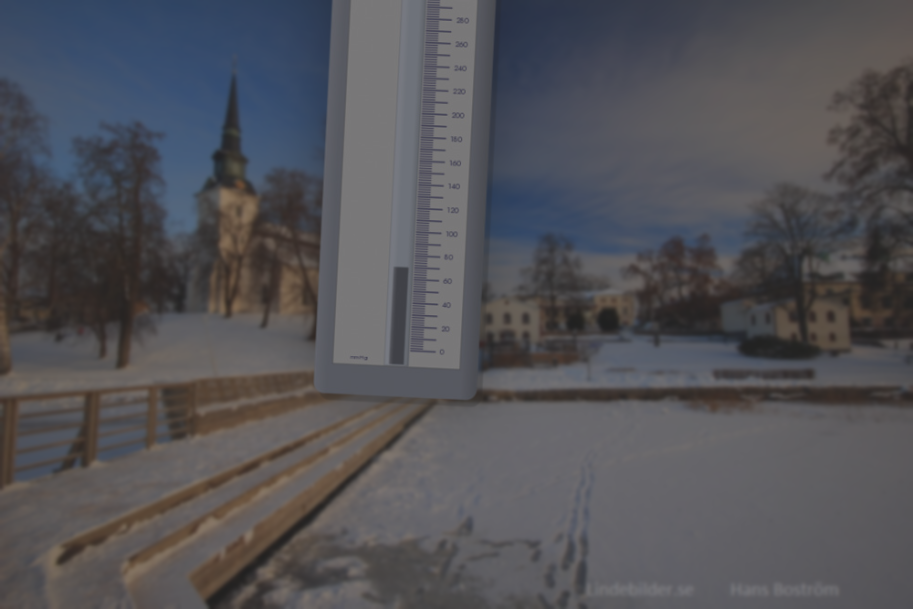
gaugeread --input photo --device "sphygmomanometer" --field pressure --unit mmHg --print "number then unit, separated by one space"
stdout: 70 mmHg
